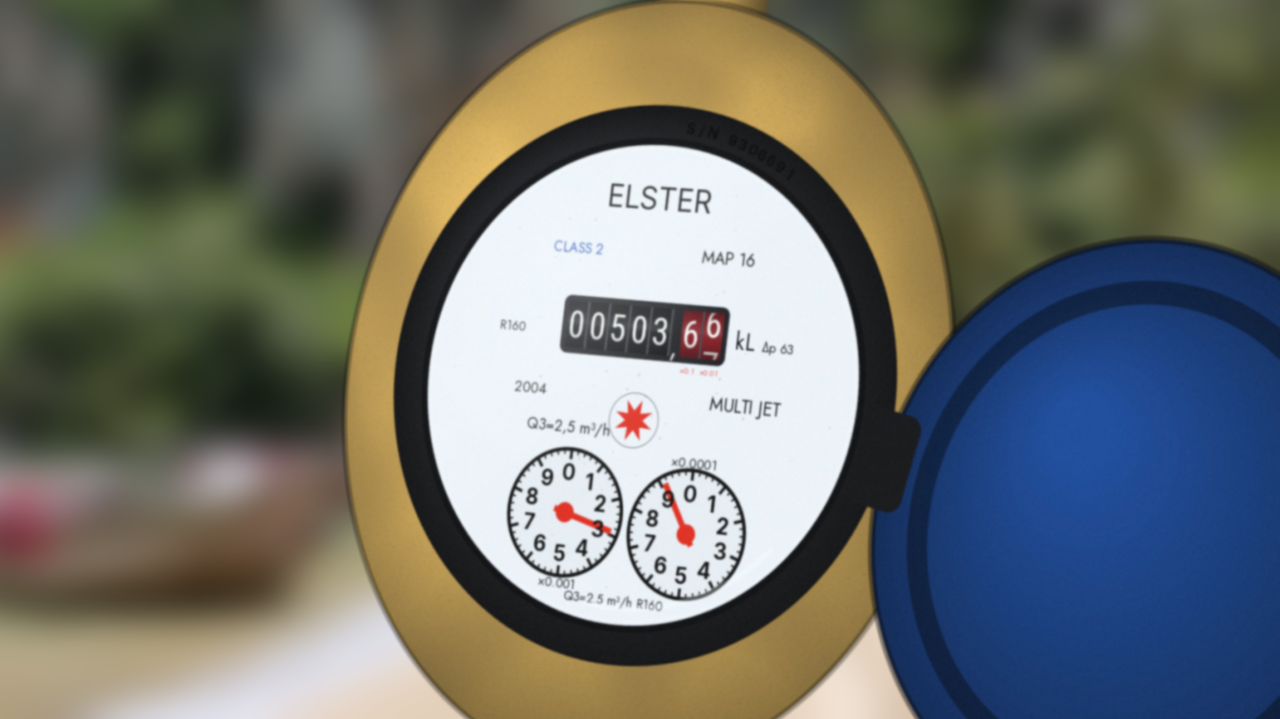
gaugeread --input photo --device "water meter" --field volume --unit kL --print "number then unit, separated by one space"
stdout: 503.6629 kL
